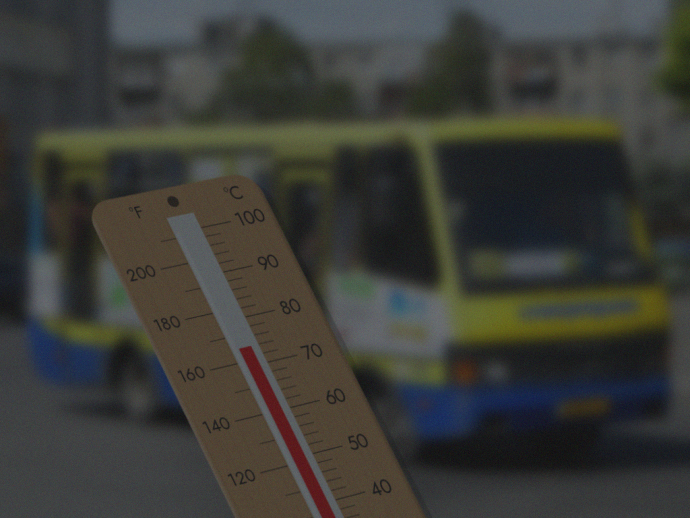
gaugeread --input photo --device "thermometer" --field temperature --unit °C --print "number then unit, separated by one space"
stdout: 74 °C
